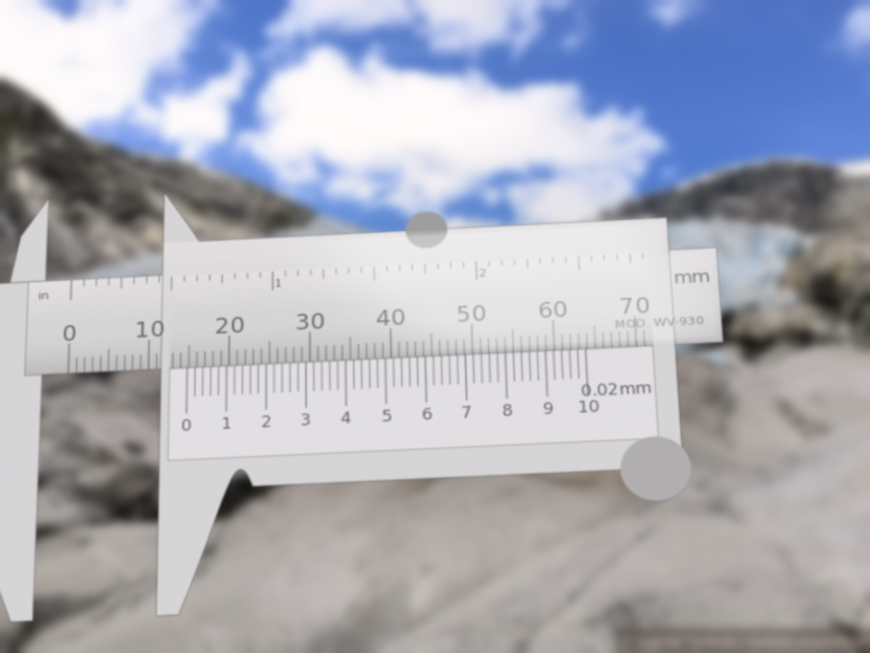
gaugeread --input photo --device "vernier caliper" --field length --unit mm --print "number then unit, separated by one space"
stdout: 14.8 mm
